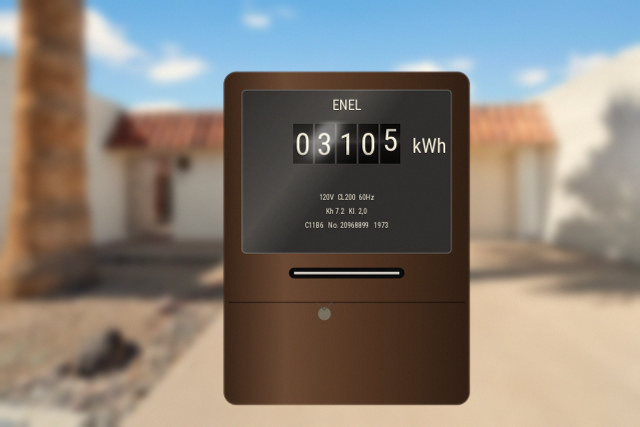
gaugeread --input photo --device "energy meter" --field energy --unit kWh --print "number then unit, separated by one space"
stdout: 3105 kWh
